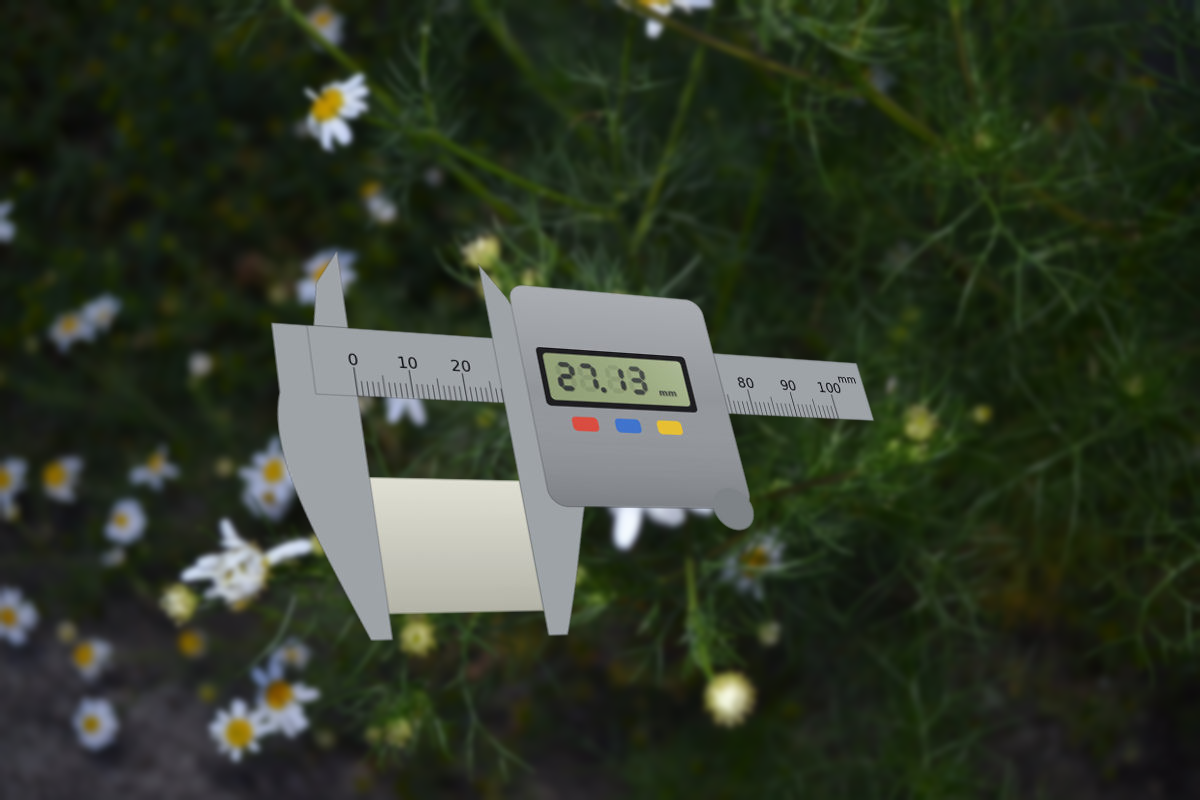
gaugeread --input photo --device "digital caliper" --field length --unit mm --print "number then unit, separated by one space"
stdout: 27.13 mm
